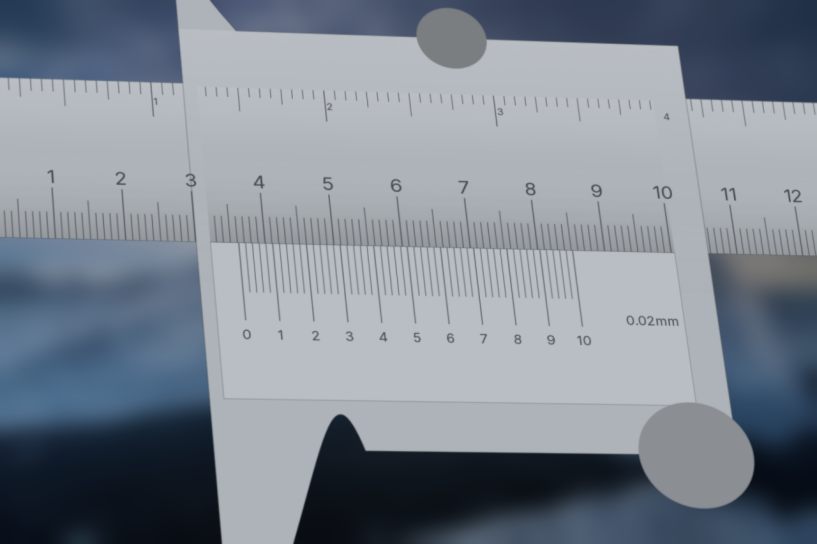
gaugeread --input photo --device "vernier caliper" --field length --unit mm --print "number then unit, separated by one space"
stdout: 36.2 mm
